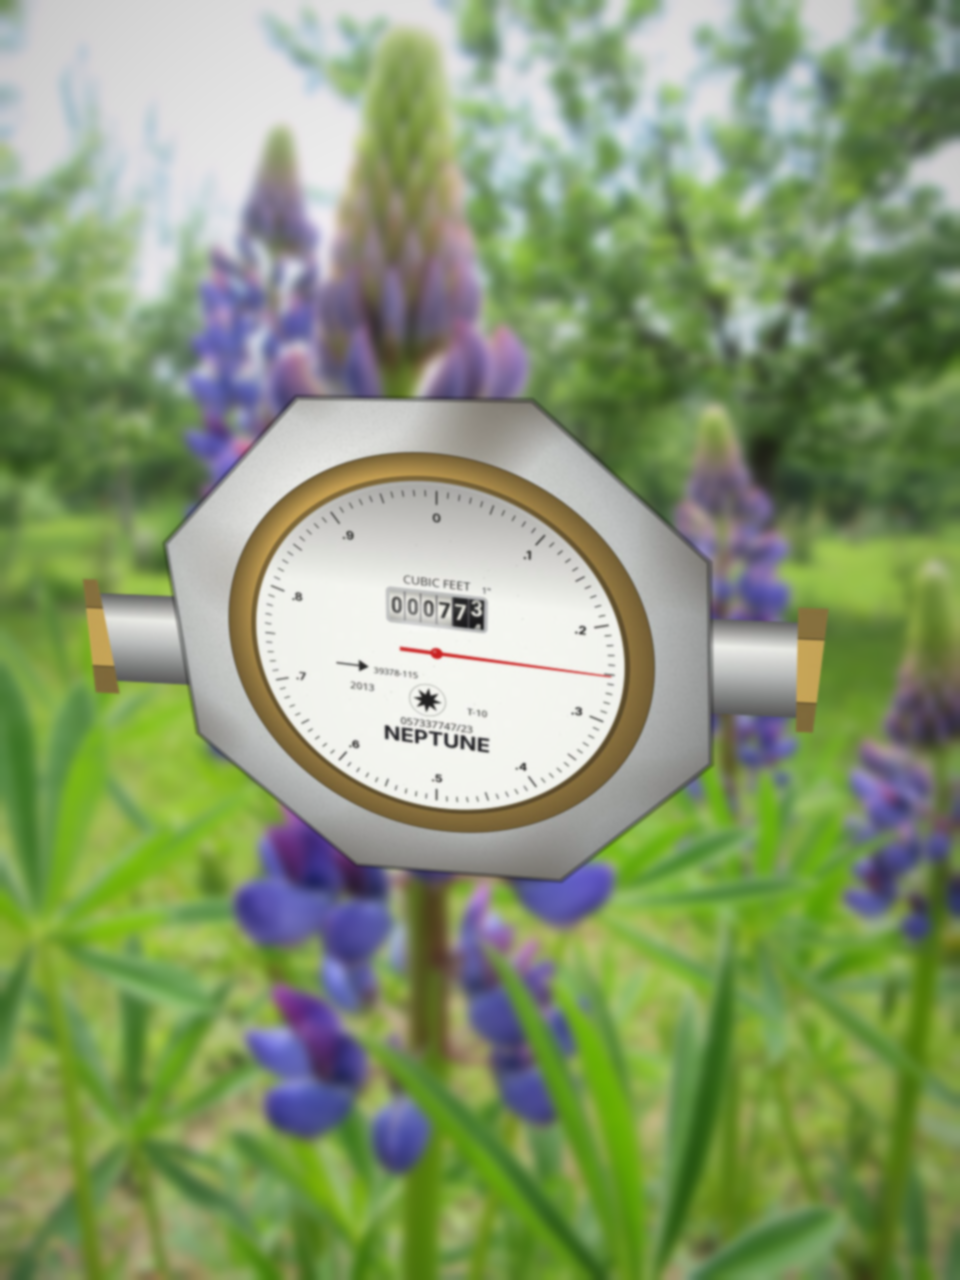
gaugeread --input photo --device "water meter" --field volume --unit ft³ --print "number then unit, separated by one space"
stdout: 773.25 ft³
